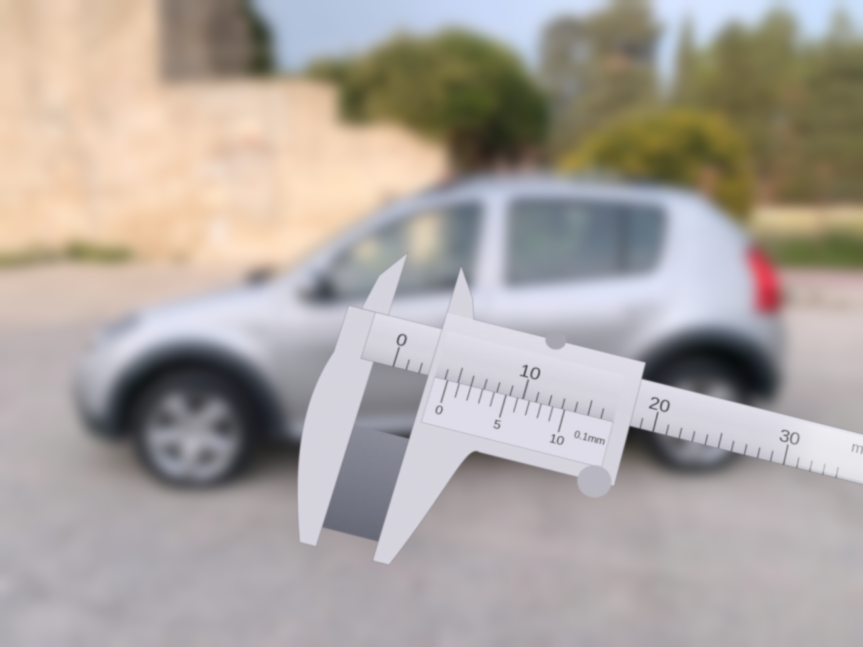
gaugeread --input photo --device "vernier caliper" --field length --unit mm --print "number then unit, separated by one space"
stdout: 4.2 mm
